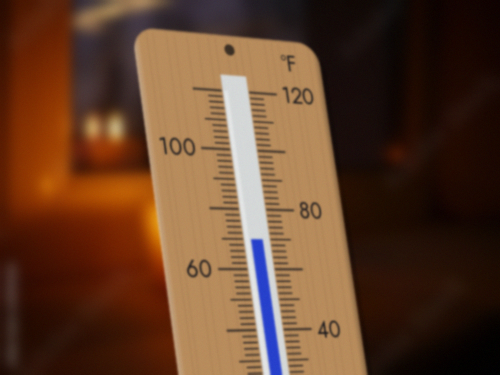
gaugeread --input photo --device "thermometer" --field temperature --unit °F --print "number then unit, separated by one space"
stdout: 70 °F
